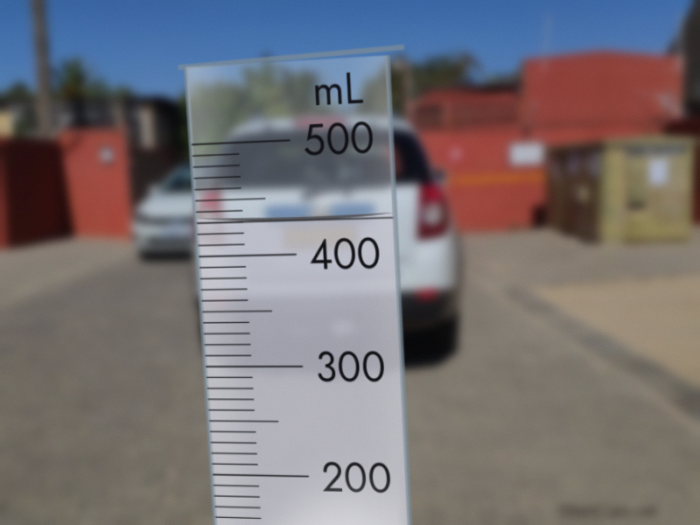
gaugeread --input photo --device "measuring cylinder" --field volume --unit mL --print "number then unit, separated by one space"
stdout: 430 mL
